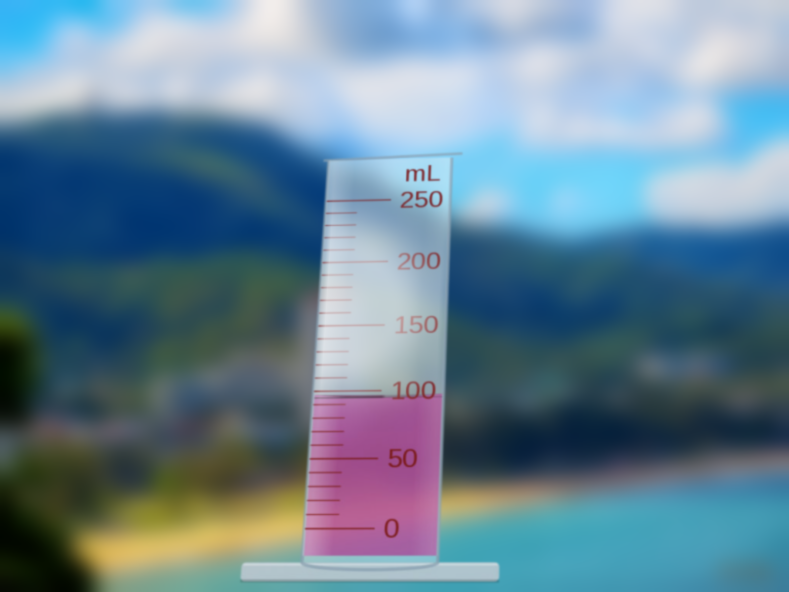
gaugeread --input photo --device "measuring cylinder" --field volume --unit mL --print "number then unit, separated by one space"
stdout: 95 mL
